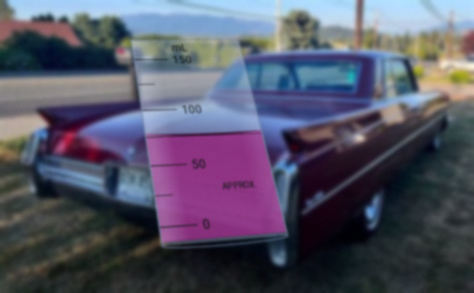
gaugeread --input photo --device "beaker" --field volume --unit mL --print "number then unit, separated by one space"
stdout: 75 mL
